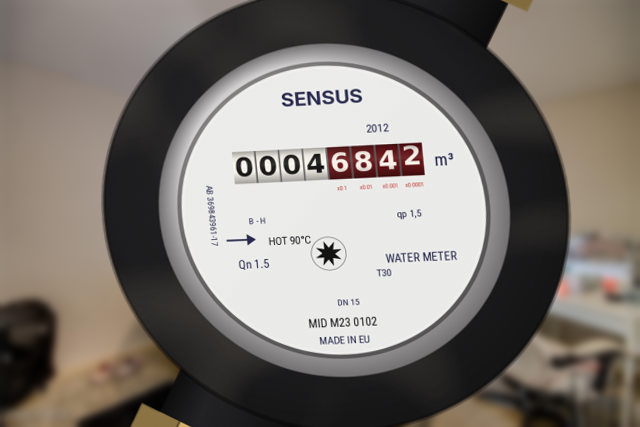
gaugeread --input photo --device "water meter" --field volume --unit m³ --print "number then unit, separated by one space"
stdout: 4.6842 m³
